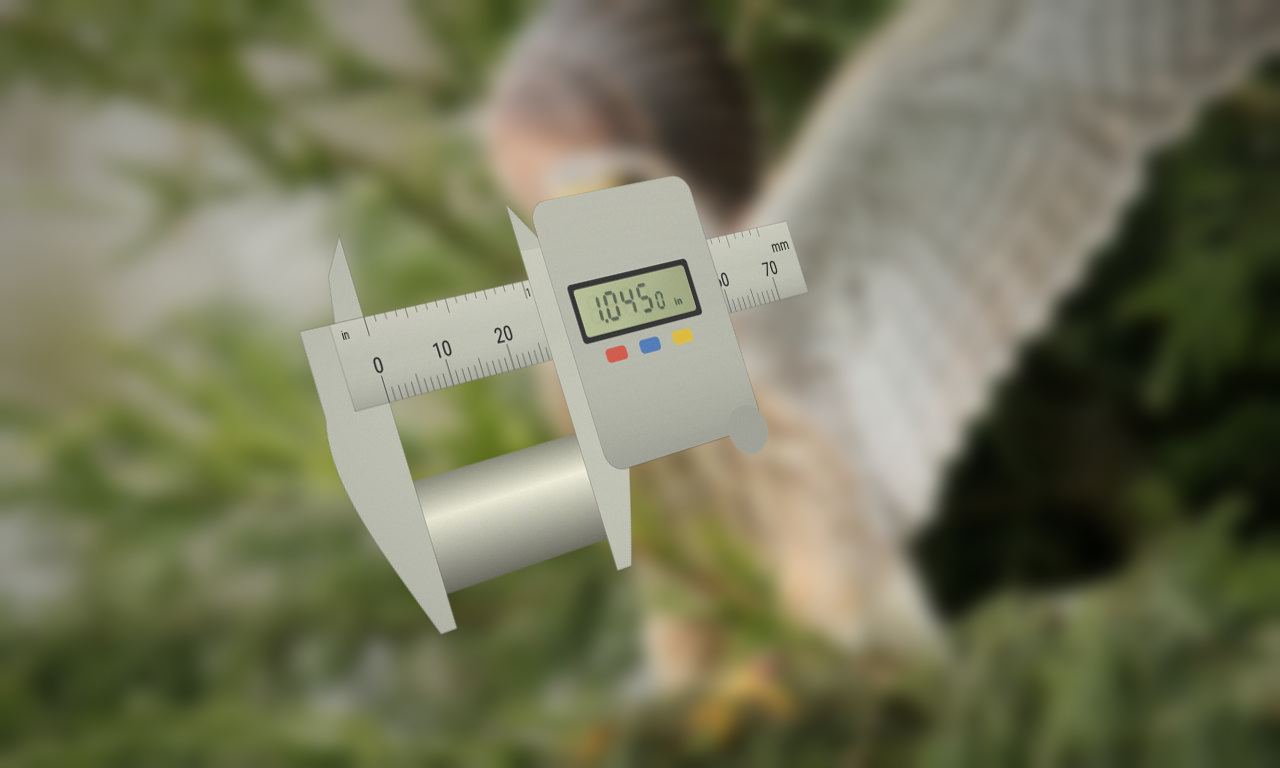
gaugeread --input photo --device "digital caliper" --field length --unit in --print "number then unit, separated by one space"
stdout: 1.0450 in
